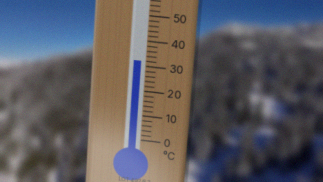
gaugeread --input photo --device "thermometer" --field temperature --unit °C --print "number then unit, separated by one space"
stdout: 32 °C
